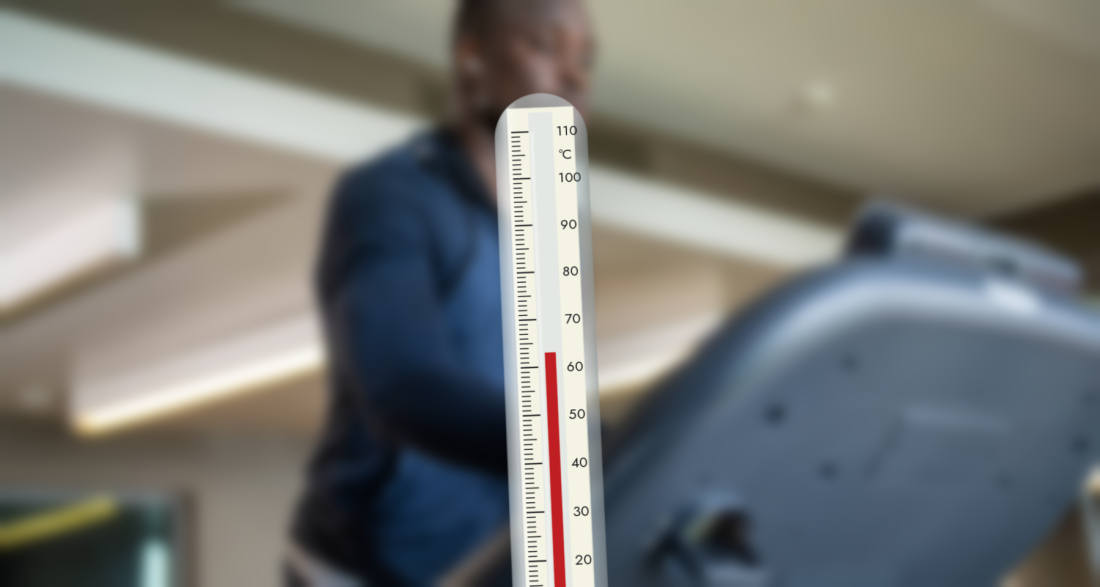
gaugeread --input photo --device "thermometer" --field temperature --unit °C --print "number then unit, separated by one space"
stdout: 63 °C
